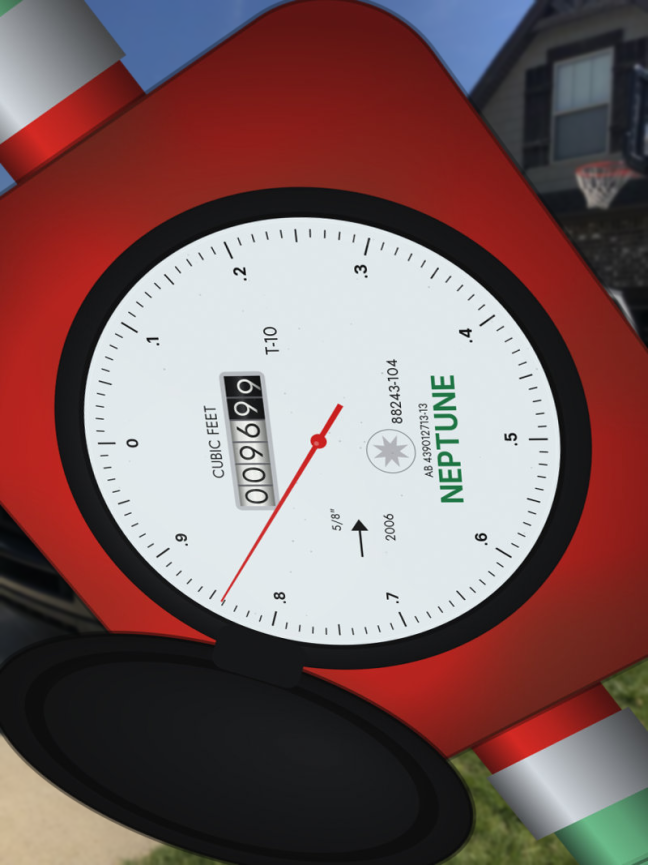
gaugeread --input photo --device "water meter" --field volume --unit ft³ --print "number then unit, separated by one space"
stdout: 9698.84 ft³
